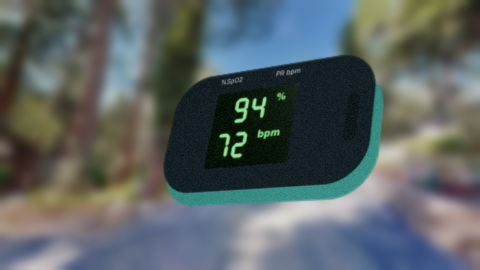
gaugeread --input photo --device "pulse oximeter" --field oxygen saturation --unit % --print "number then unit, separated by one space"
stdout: 94 %
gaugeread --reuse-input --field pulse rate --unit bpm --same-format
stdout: 72 bpm
